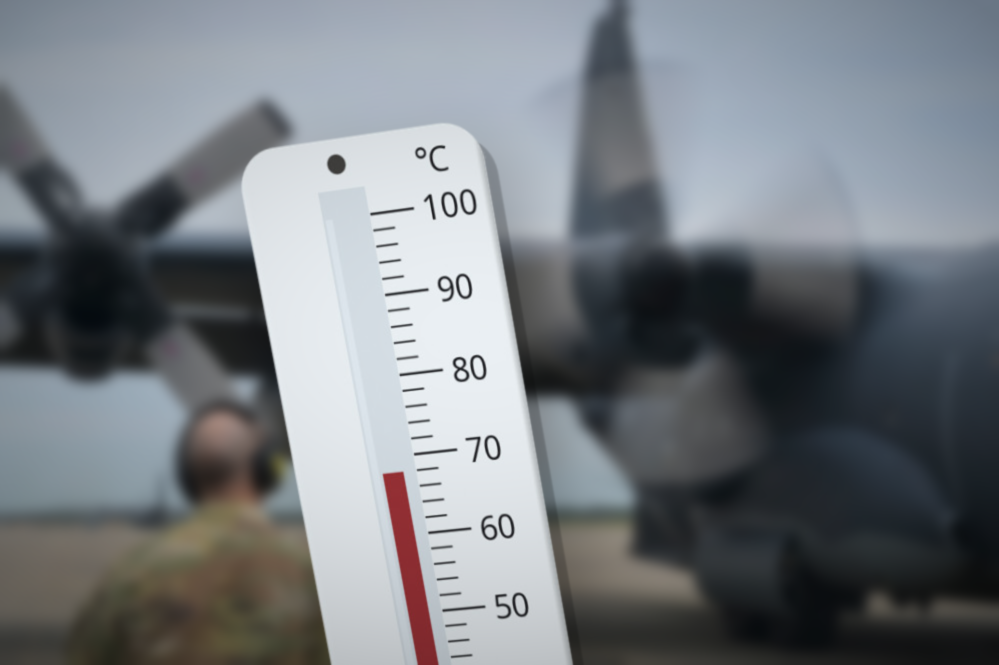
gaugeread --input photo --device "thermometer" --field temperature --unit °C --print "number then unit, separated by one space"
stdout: 68 °C
